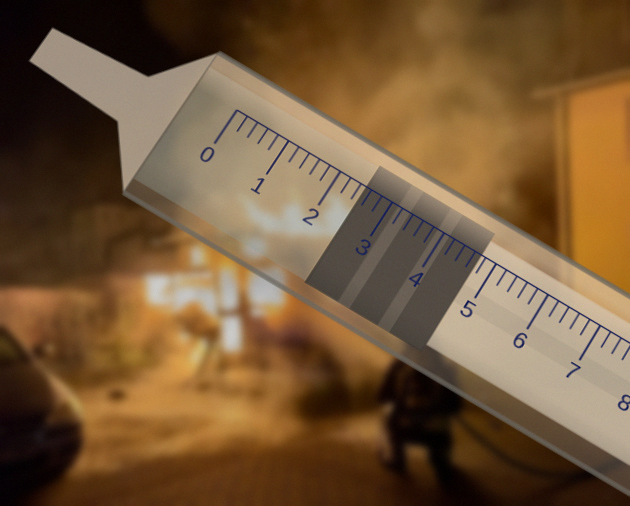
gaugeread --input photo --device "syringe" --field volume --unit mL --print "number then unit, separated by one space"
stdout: 2.5 mL
